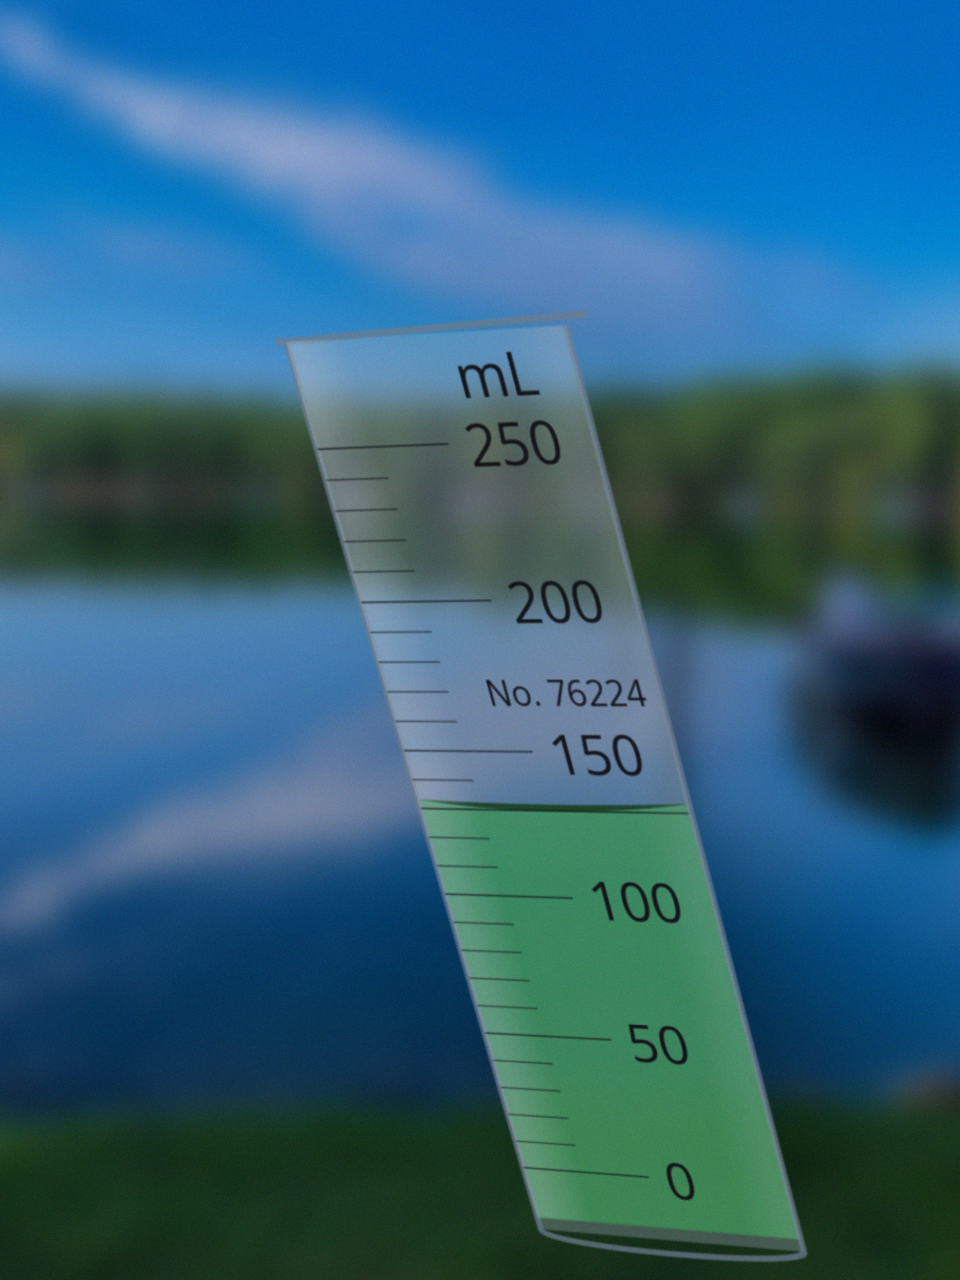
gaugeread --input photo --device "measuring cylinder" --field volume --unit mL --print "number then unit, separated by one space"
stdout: 130 mL
